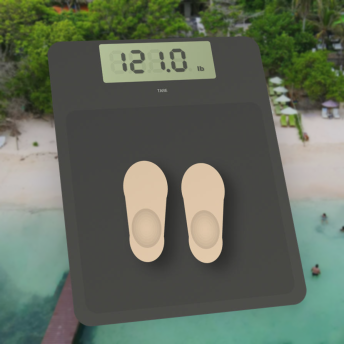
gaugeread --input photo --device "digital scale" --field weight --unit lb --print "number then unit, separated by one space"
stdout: 121.0 lb
